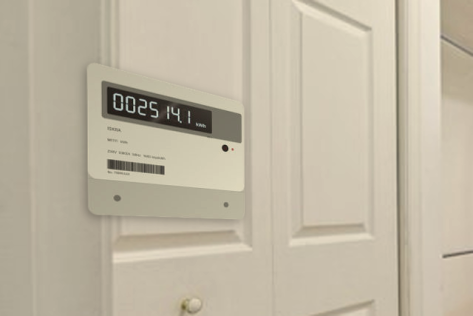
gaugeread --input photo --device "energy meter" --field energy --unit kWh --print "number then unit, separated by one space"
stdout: 2514.1 kWh
